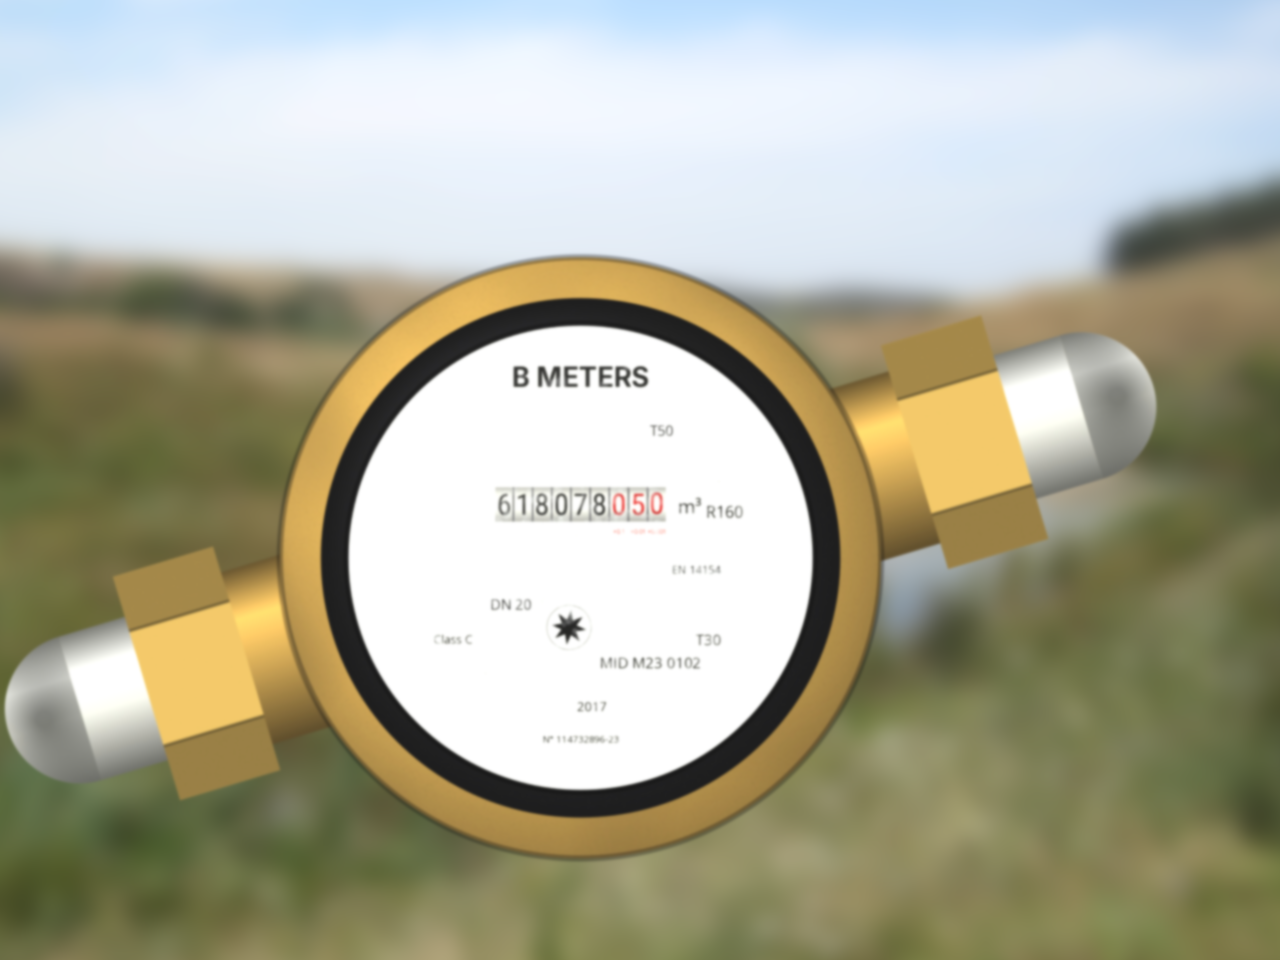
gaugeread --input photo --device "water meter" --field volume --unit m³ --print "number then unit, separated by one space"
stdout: 618078.050 m³
